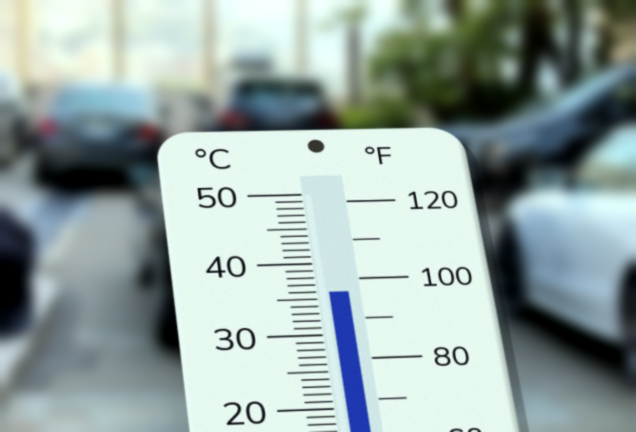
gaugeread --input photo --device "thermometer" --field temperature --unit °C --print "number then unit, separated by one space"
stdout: 36 °C
